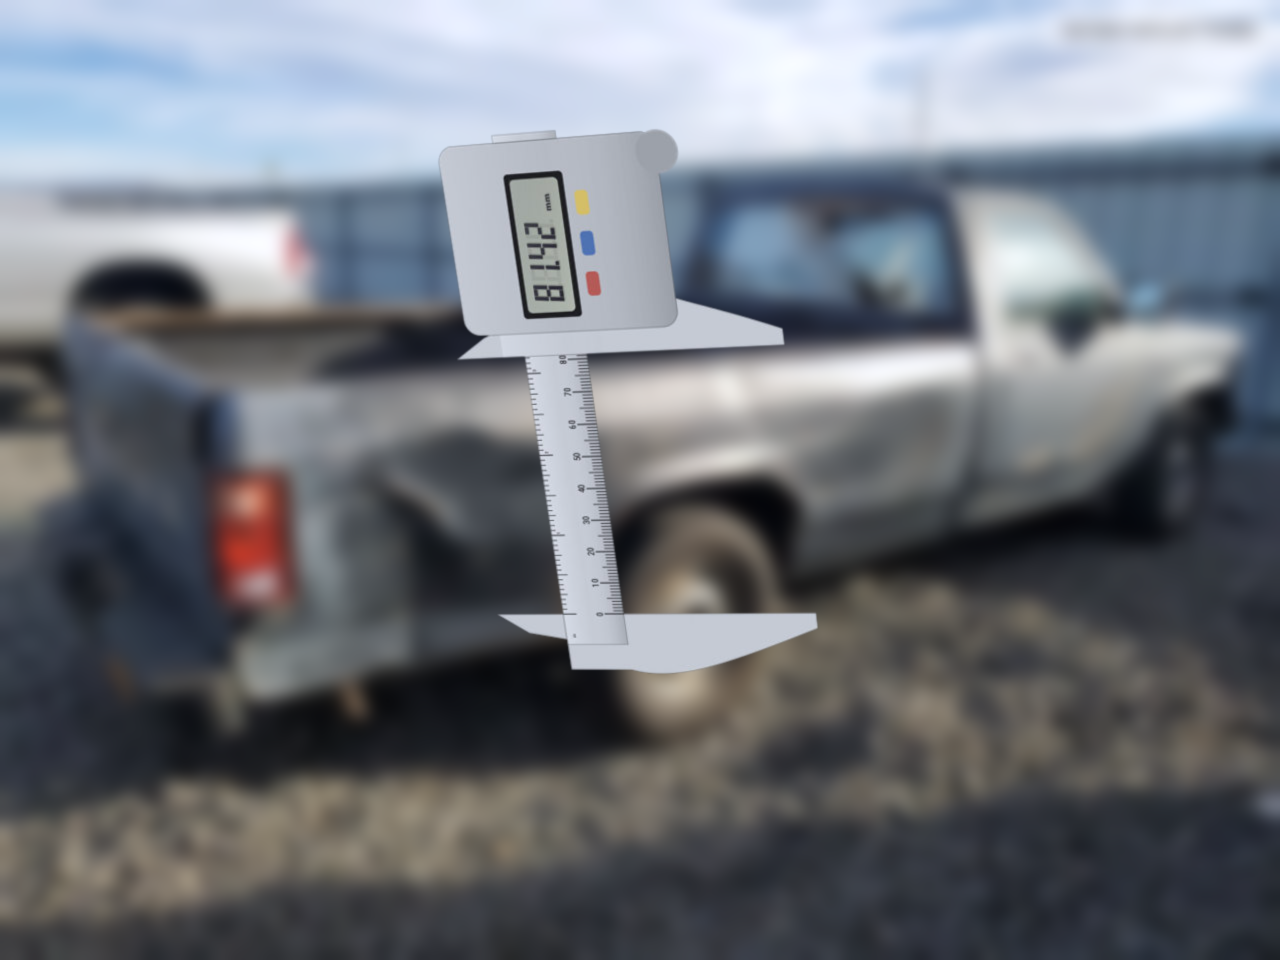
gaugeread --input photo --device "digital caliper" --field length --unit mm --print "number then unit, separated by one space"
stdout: 81.42 mm
